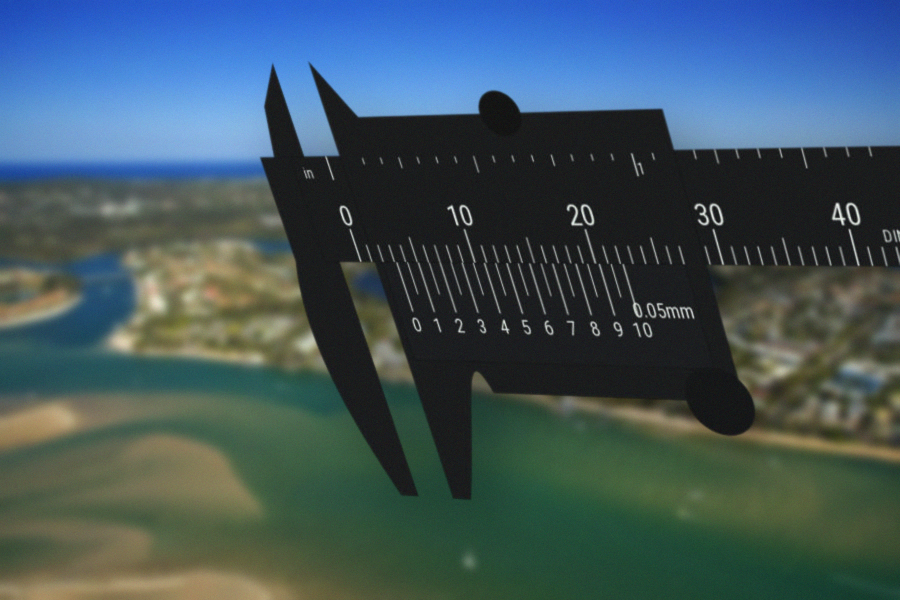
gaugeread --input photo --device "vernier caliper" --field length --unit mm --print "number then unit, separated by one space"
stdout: 3.2 mm
